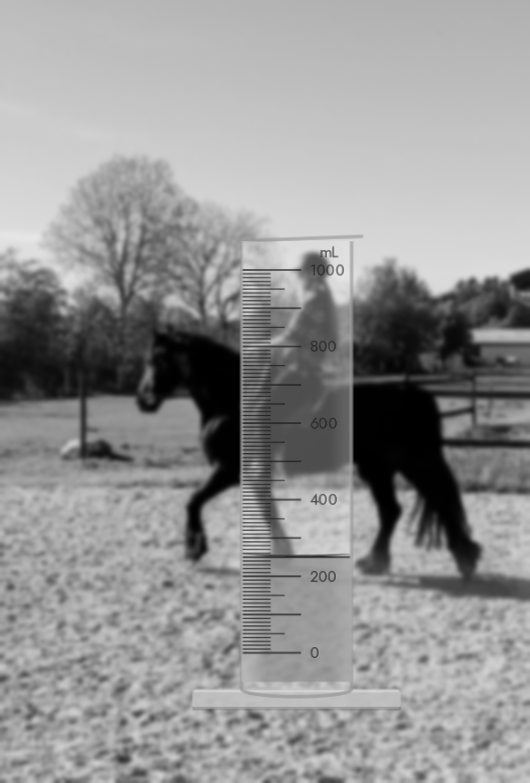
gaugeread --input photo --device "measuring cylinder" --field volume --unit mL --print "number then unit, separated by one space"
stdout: 250 mL
